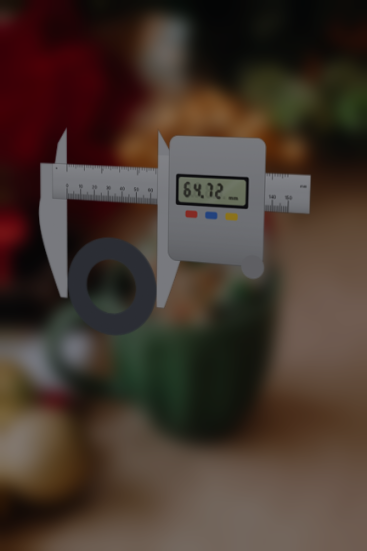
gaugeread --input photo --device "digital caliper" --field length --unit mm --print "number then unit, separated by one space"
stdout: 64.72 mm
